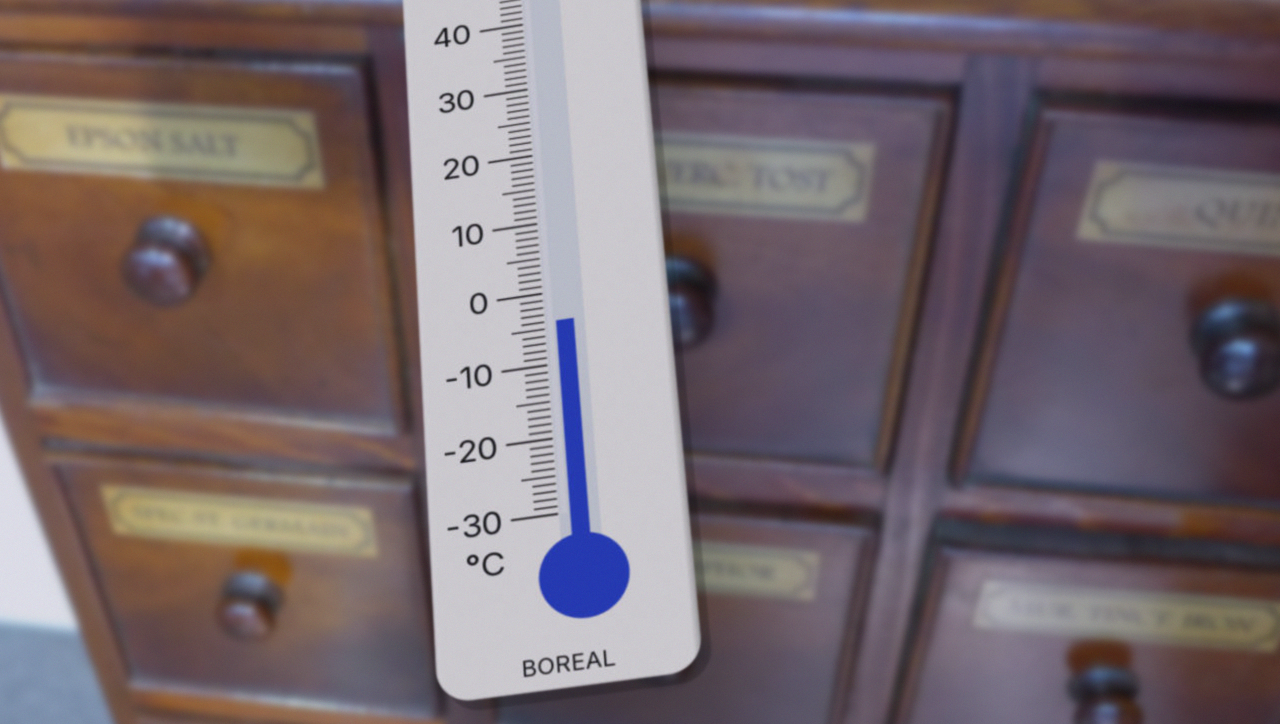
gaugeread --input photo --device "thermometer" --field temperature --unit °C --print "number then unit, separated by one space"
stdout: -4 °C
